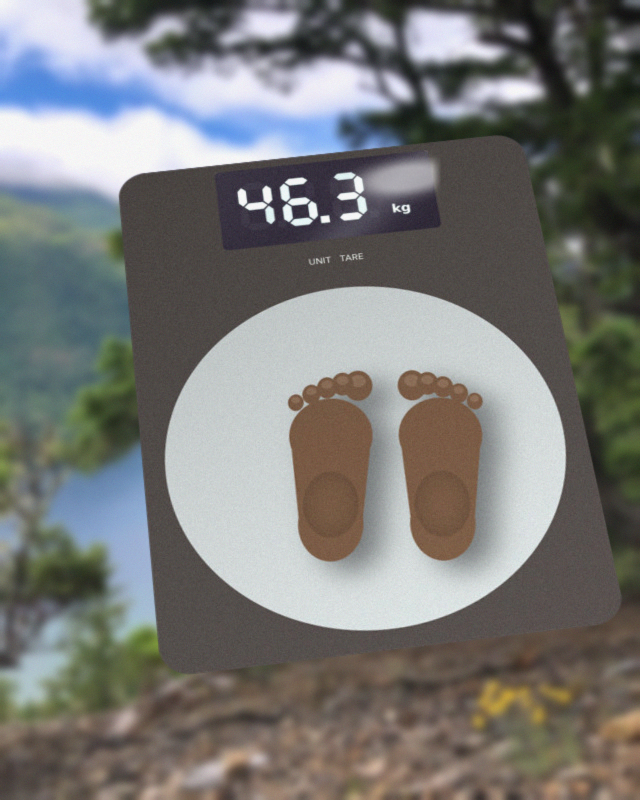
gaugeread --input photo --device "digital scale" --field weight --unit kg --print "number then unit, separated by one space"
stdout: 46.3 kg
